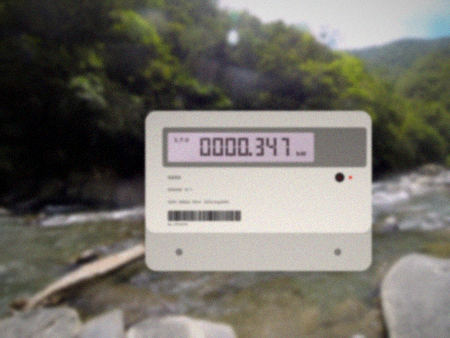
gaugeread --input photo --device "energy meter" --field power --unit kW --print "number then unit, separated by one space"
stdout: 0.347 kW
